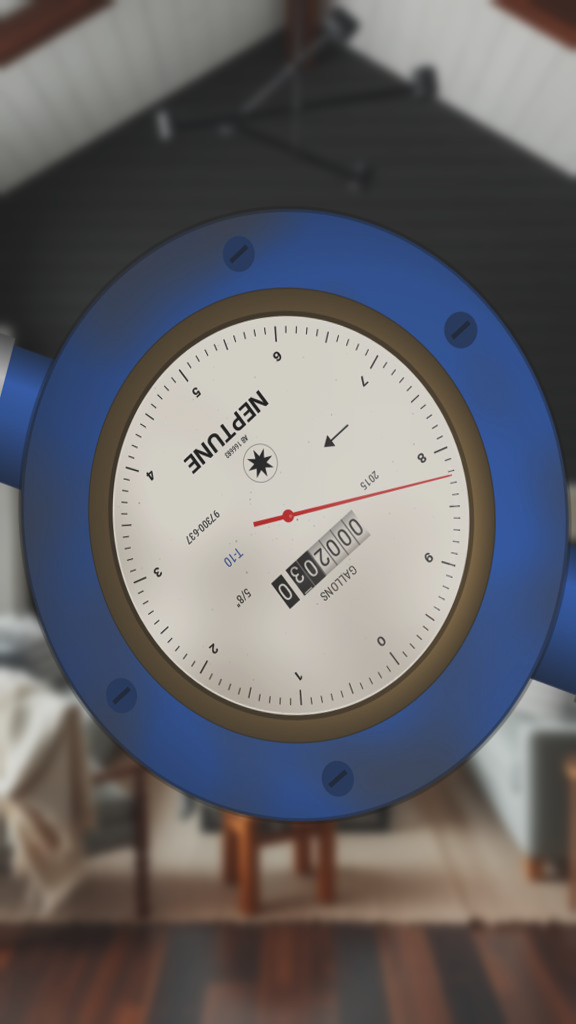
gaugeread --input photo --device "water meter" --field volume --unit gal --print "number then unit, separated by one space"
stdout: 2028.2 gal
